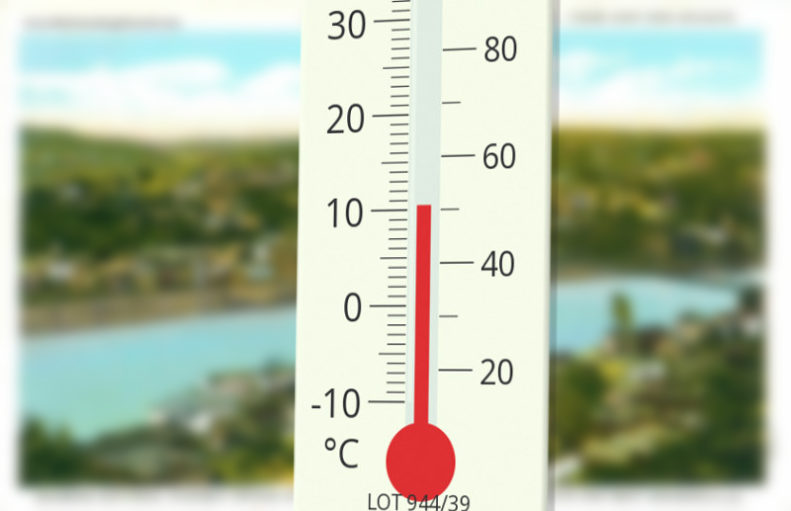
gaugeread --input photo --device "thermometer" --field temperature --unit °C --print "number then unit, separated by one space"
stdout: 10.5 °C
